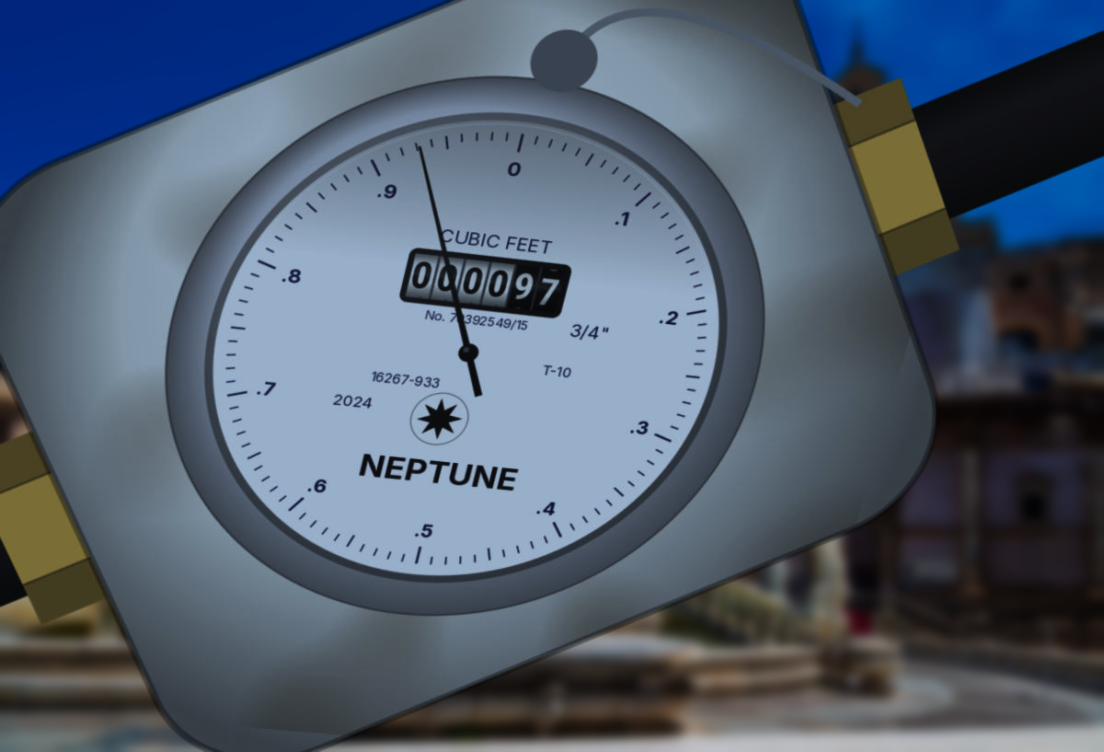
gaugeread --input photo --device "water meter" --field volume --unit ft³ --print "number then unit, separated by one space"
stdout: 96.93 ft³
